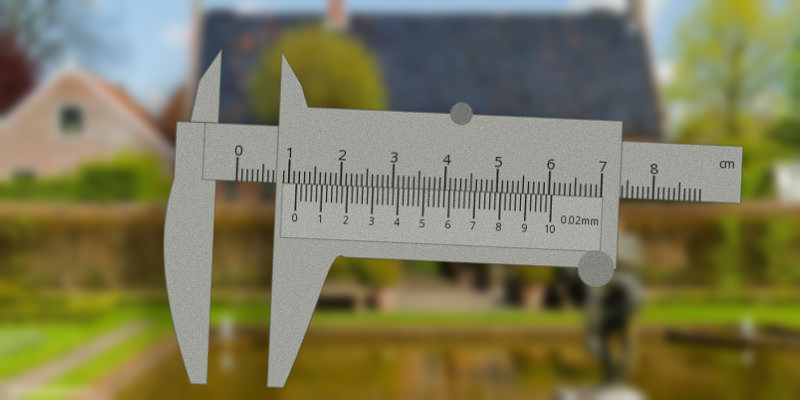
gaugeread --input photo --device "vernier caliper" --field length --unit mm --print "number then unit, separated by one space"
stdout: 11.5 mm
